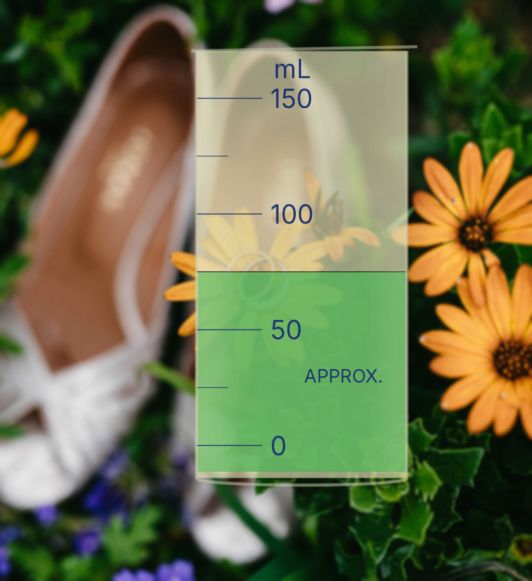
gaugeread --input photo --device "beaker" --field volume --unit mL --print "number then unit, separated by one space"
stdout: 75 mL
